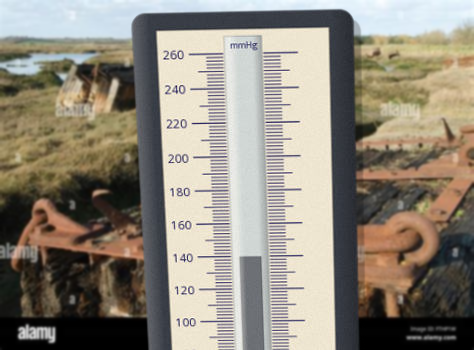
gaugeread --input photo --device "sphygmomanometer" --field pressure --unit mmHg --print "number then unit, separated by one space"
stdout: 140 mmHg
